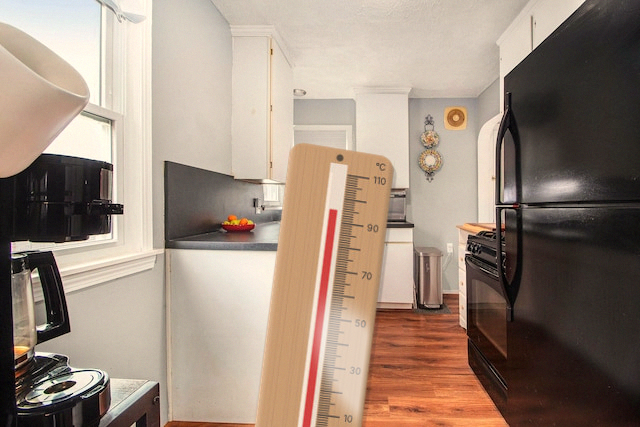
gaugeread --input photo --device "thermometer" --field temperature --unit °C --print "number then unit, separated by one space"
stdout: 95 °C
